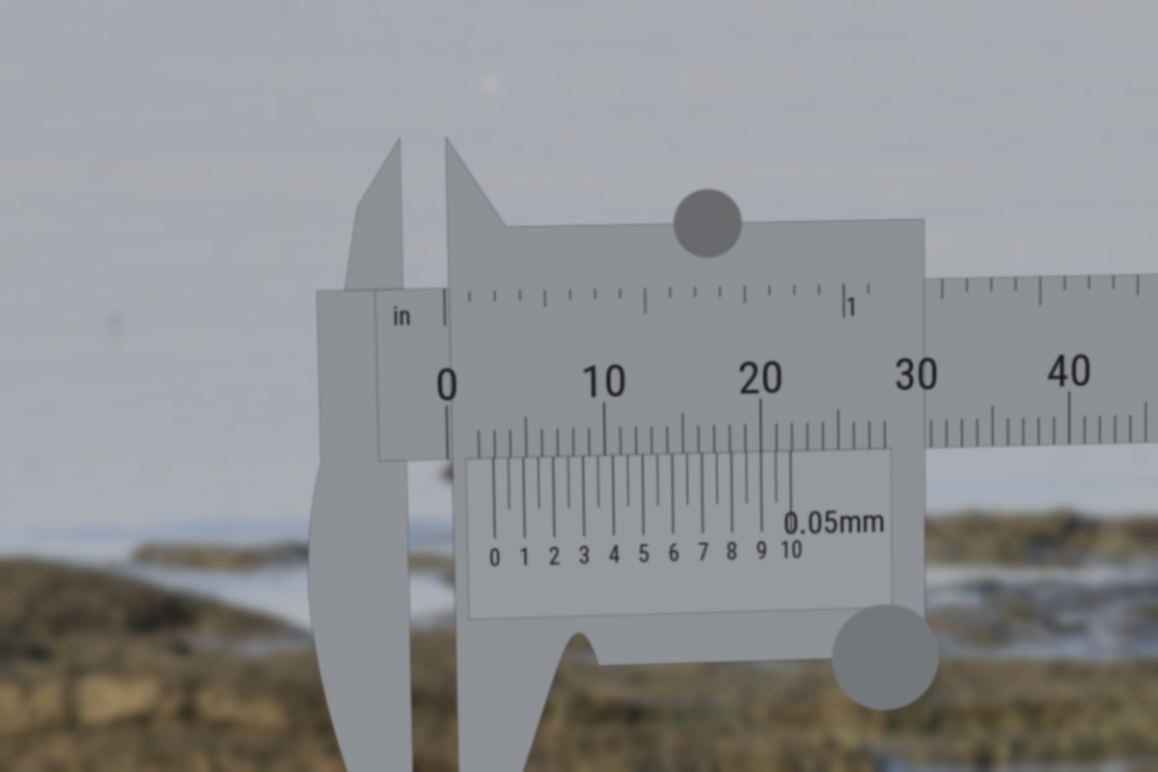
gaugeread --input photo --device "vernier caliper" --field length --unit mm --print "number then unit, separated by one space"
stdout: 2.9 mm
